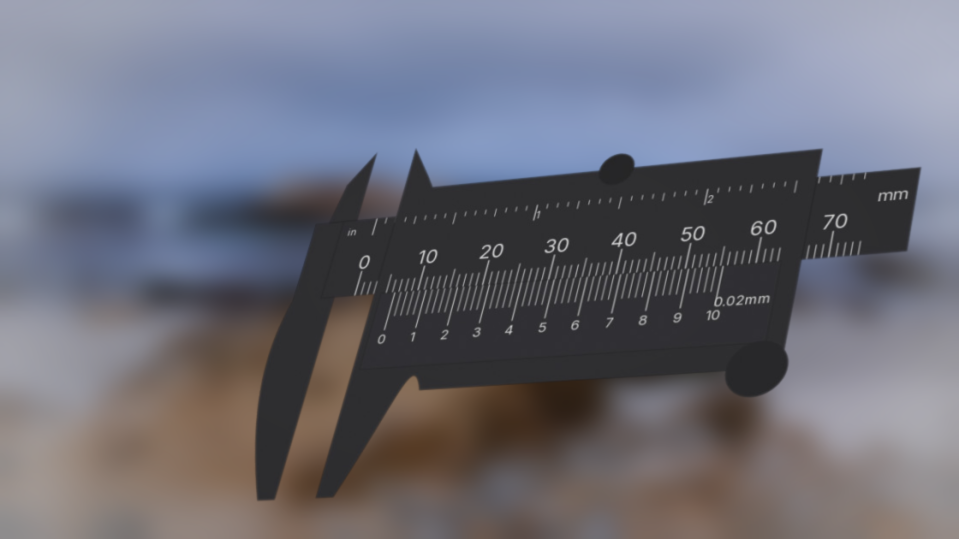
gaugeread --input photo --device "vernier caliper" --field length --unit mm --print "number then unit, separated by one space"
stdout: 6.4 mm
